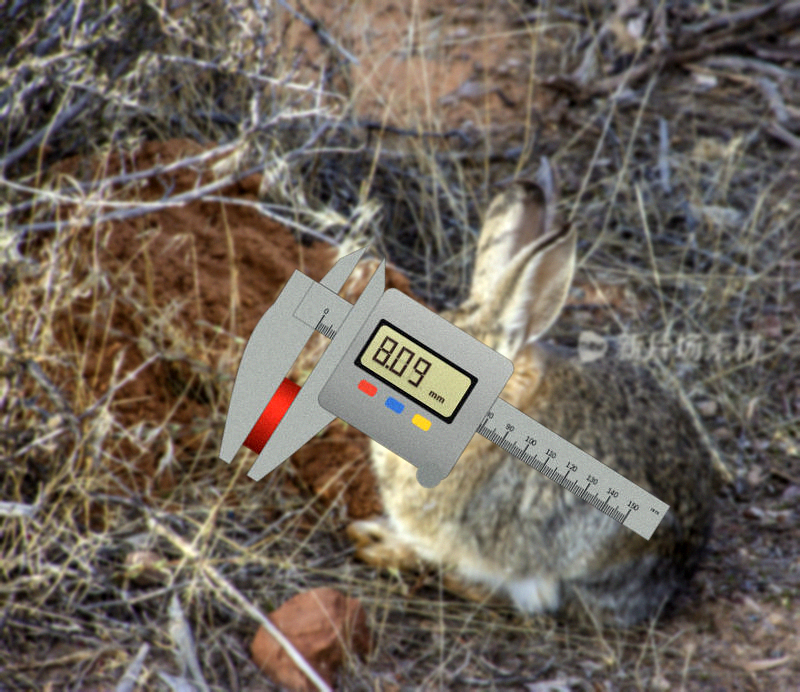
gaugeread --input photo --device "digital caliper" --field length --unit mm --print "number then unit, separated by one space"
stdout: 8.09 mm
